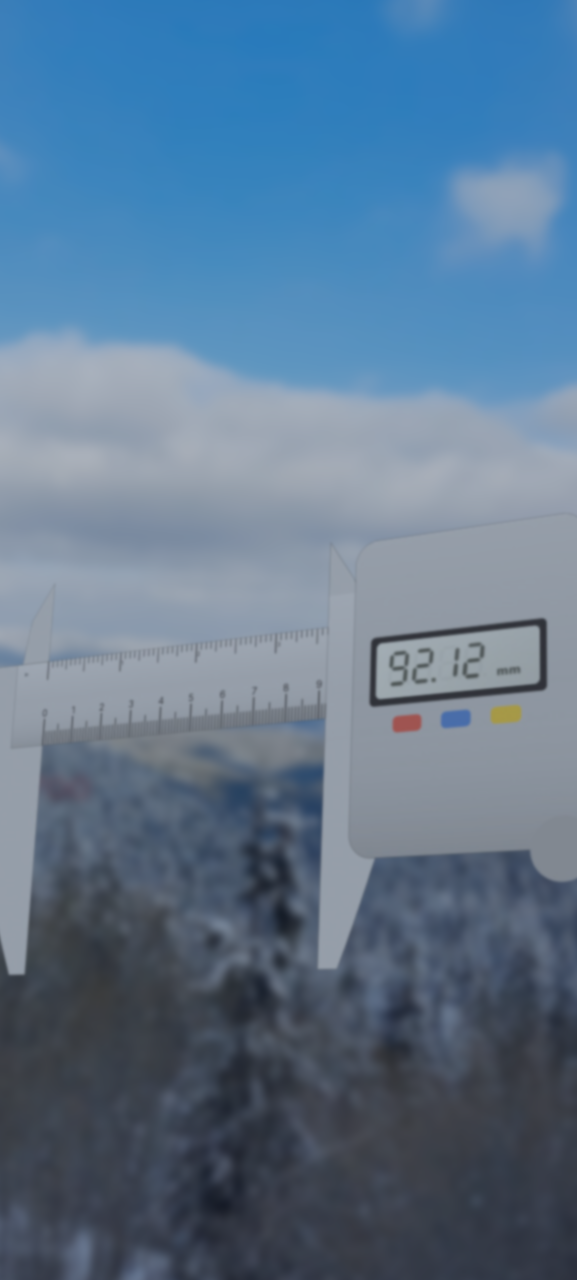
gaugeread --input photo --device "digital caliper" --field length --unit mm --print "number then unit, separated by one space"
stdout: 92.12 mm
